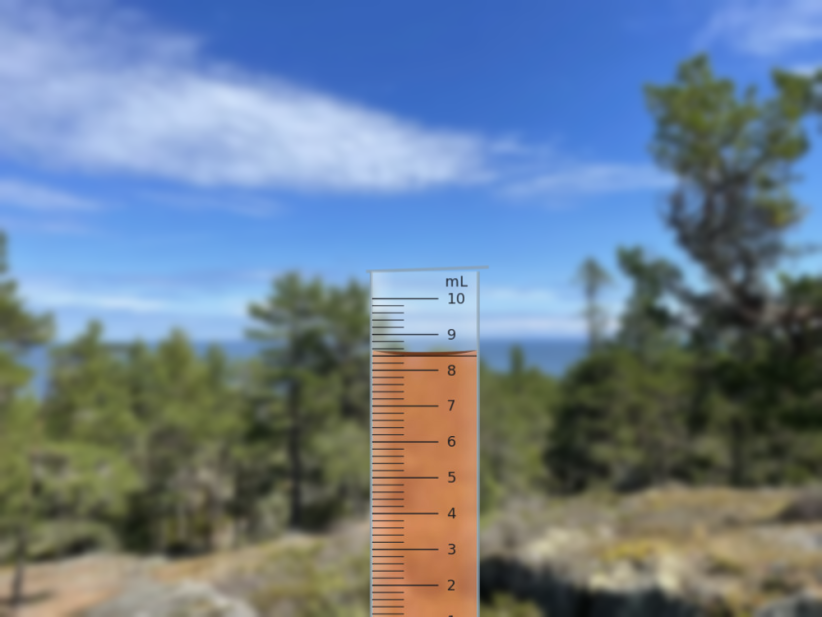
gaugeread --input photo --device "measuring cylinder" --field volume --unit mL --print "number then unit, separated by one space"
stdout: 8.4 mL
